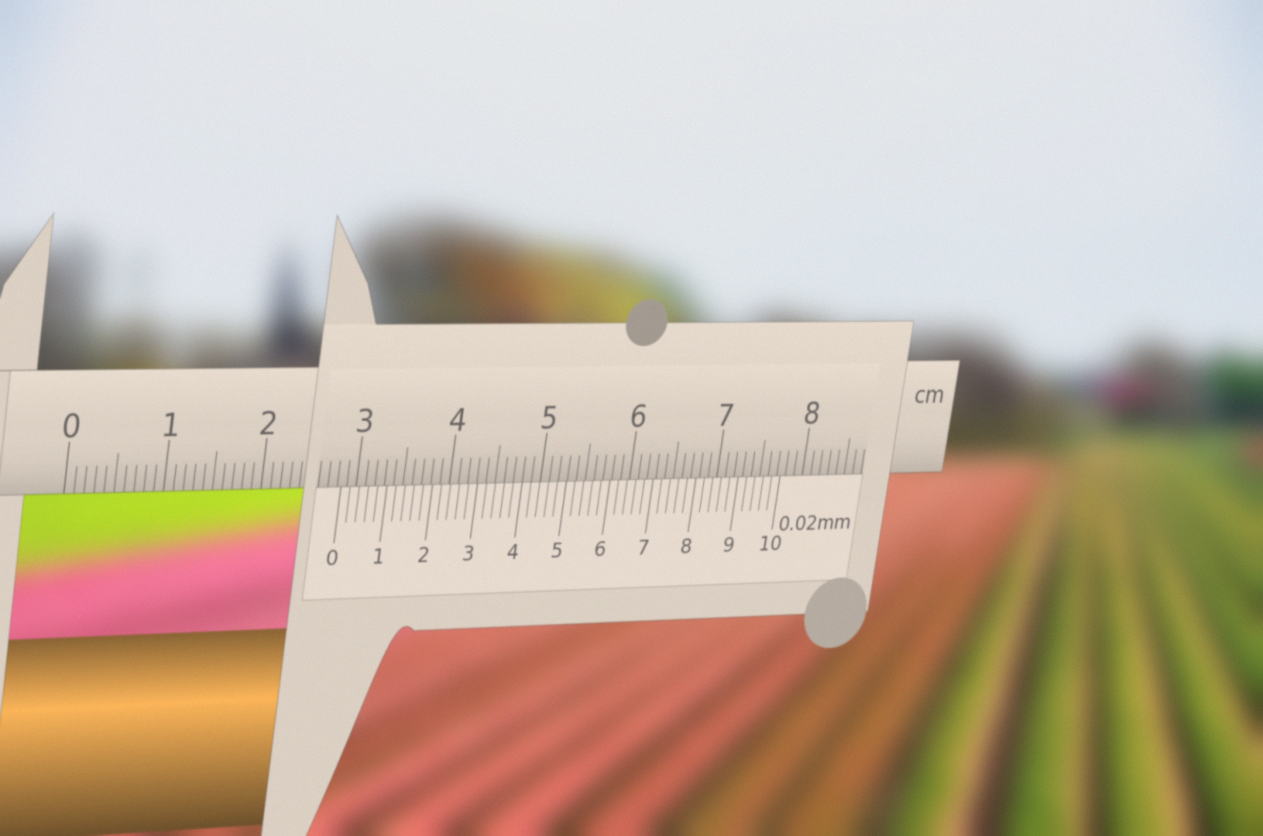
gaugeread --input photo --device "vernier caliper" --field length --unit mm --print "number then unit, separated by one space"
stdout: 28.4 mm
